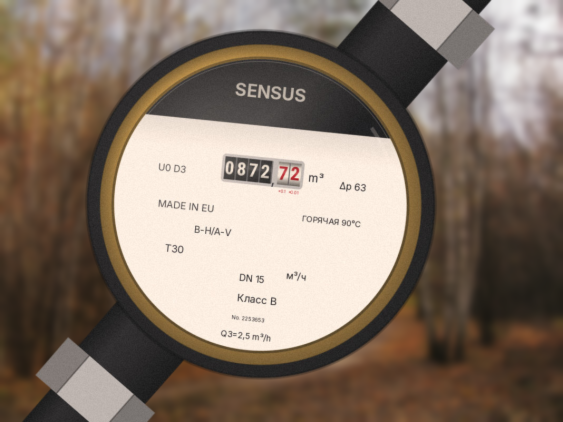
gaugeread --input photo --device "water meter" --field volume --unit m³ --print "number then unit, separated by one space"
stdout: 872.72 m³
